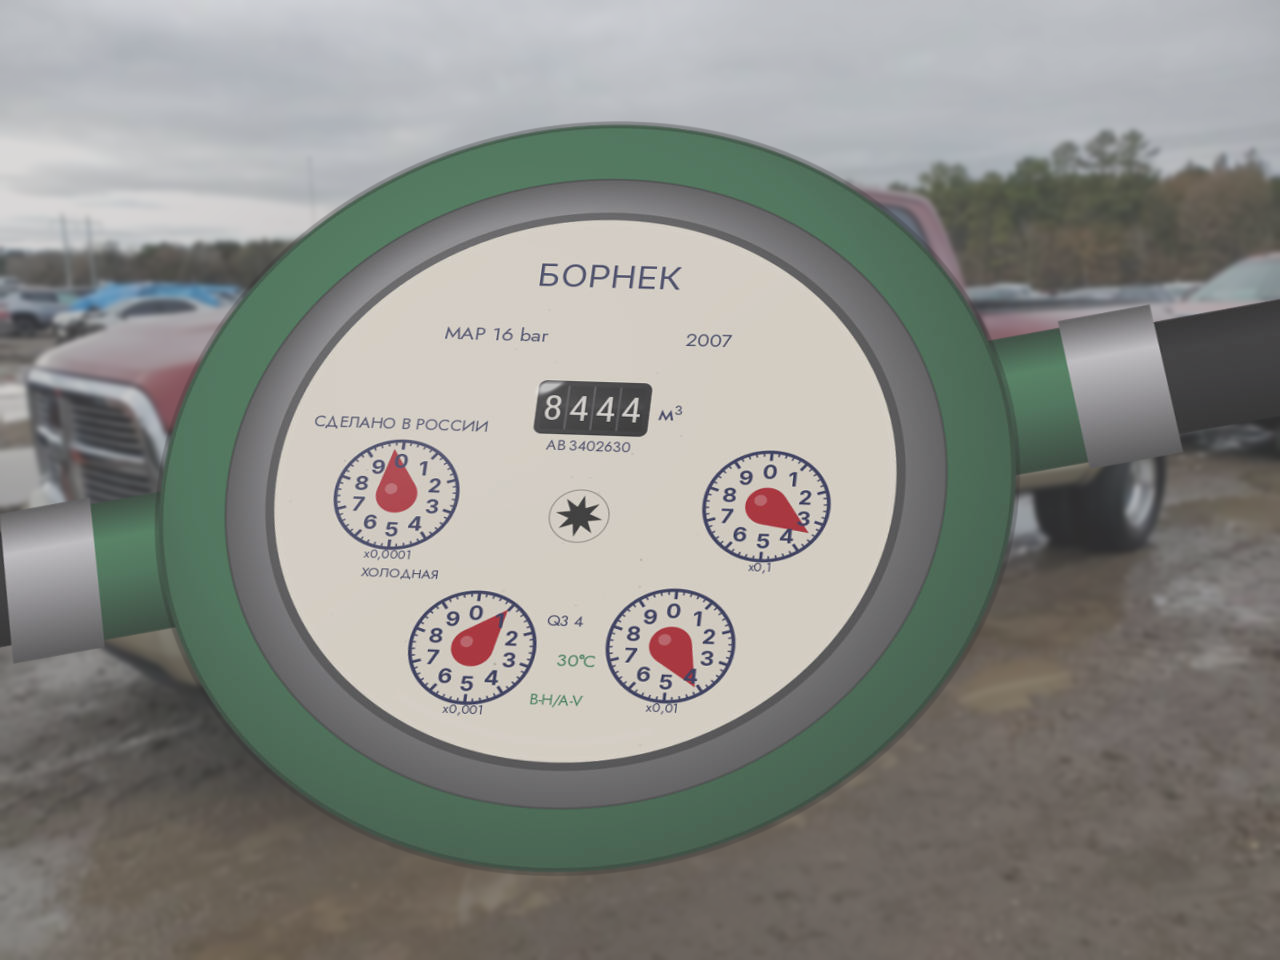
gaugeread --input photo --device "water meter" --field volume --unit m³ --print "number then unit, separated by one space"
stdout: 8444.3409 m³
